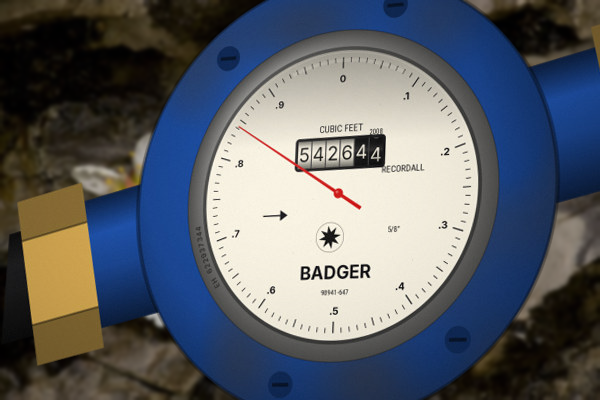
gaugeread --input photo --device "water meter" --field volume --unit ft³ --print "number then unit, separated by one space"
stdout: 542643.84 ft³
